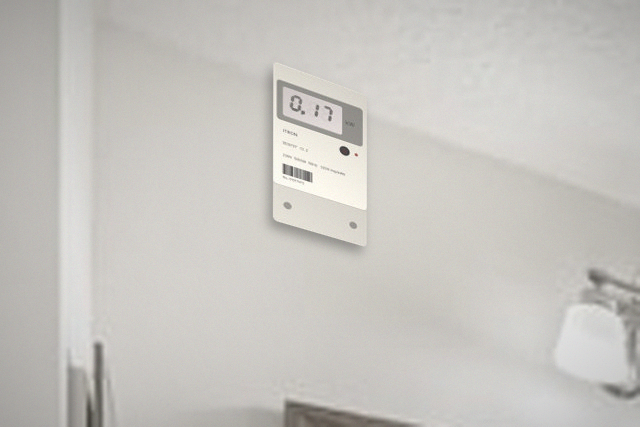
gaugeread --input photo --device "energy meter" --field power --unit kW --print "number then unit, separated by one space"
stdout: 0.17 kW
